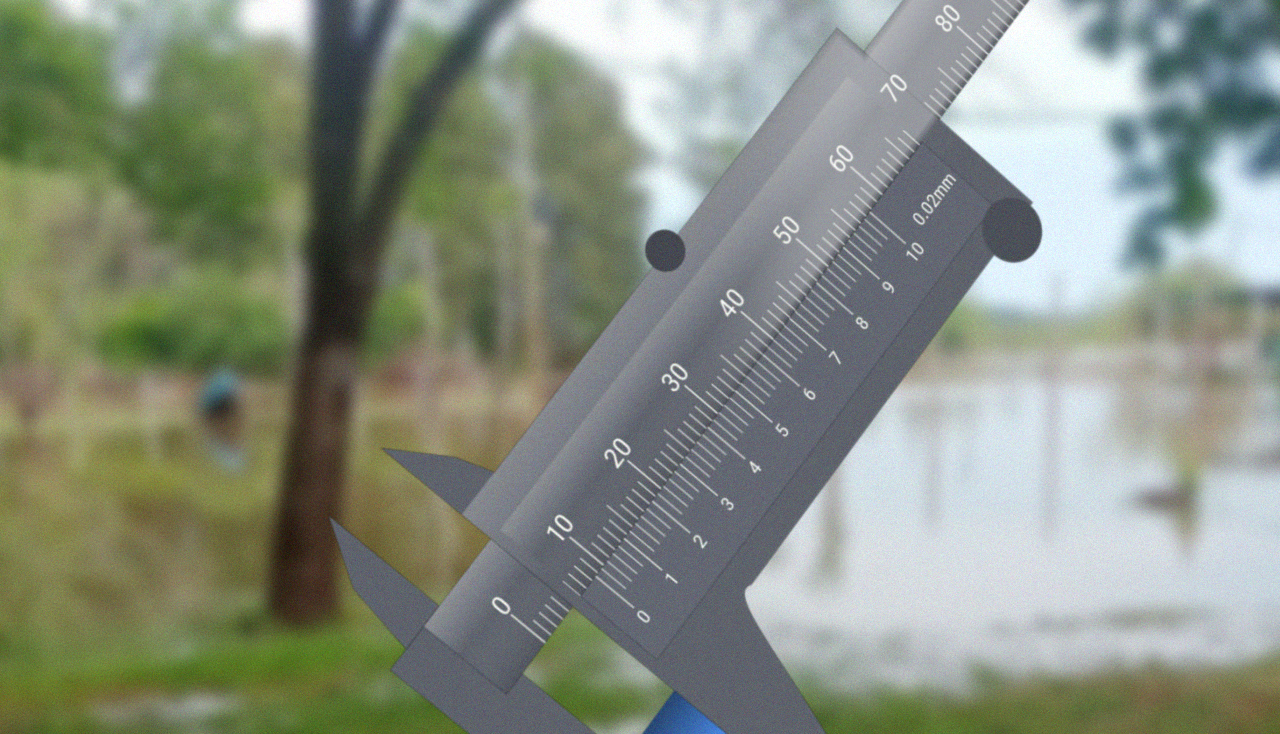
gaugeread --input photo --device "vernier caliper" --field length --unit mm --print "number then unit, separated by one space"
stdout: 8.6 mm
